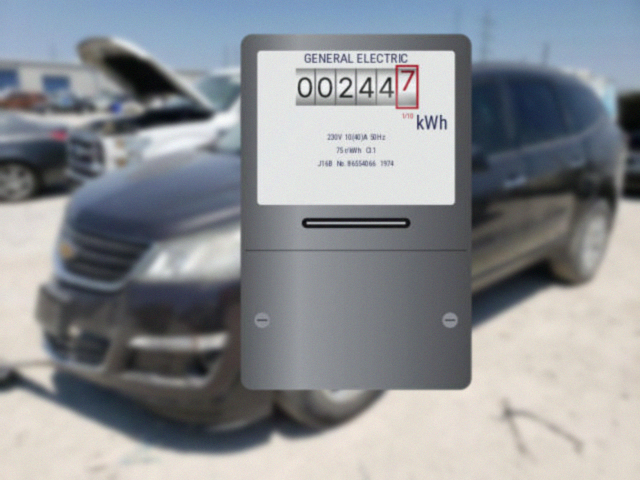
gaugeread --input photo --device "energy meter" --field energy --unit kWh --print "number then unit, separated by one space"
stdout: 244.7 kWh
